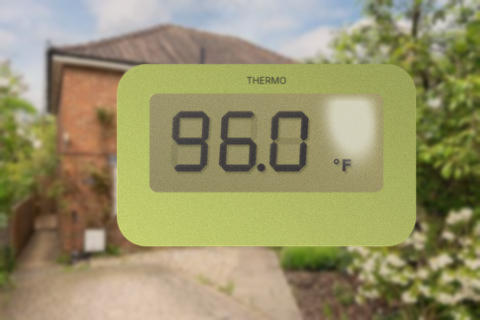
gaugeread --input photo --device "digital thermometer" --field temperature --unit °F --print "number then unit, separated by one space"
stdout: 96.0 °F
